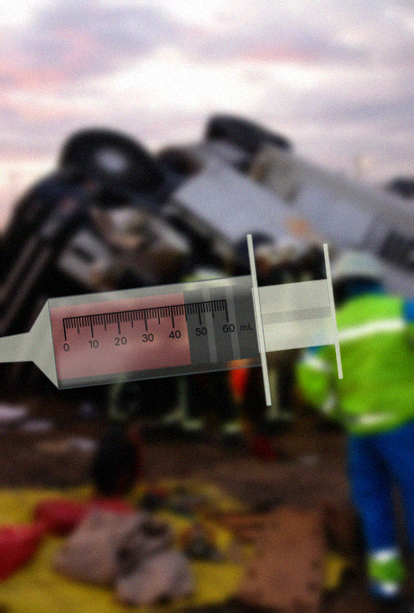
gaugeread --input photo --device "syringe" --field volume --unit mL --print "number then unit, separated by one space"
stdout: 45 mL
